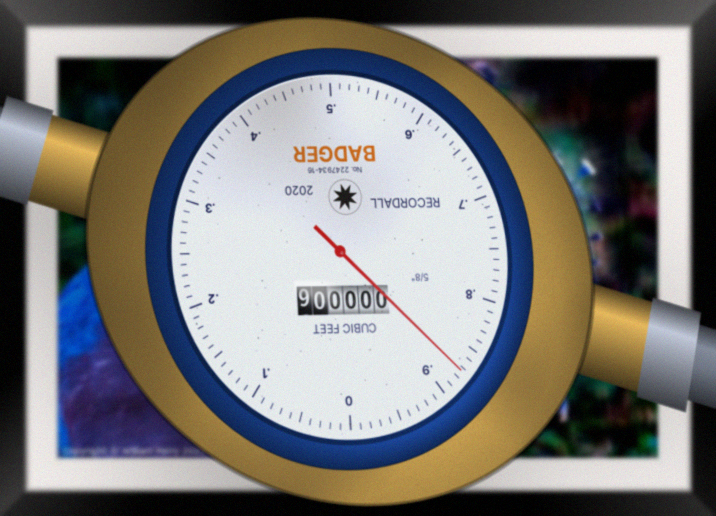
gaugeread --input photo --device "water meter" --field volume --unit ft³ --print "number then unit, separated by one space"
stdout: 5.87 ft³
